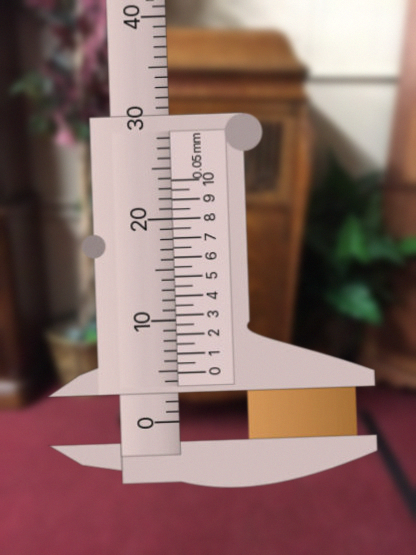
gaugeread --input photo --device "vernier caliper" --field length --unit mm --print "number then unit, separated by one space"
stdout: 4.8 mm
